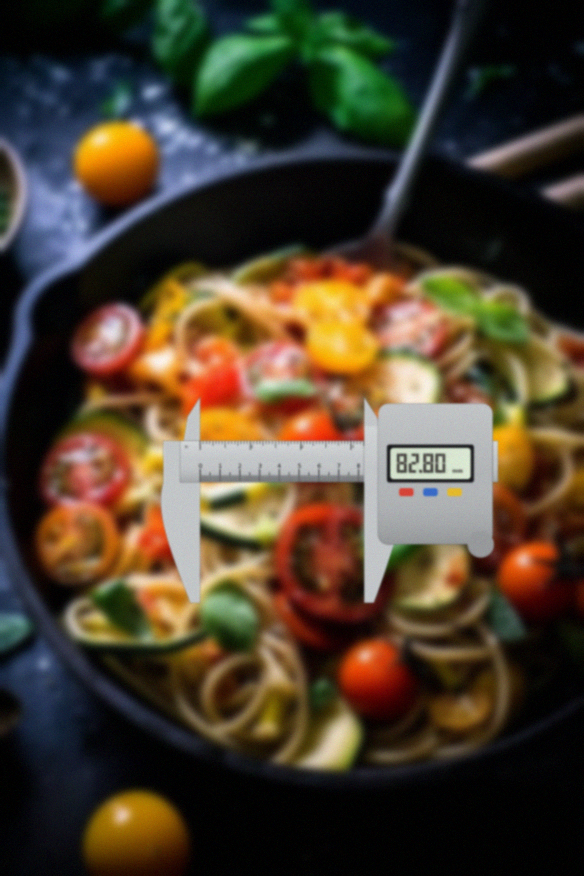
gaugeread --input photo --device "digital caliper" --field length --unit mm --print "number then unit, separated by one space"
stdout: 82.80 mm
